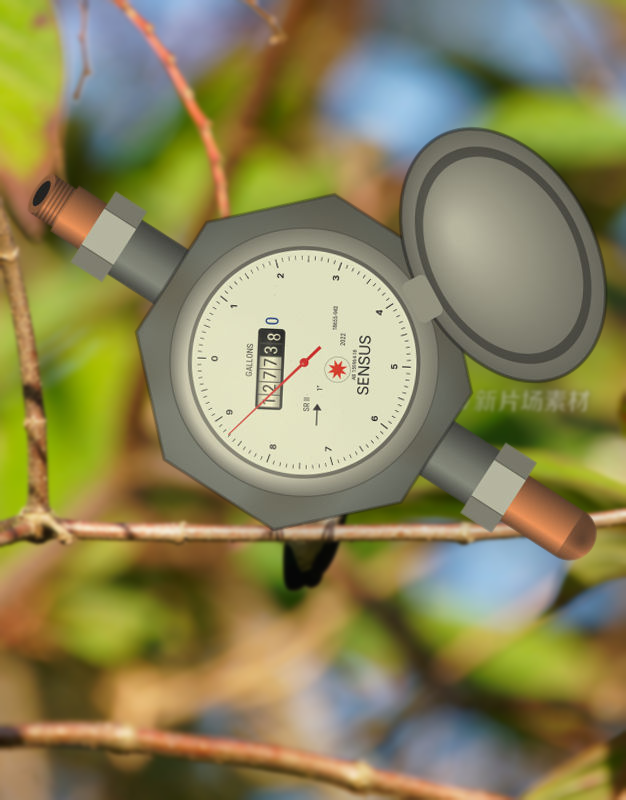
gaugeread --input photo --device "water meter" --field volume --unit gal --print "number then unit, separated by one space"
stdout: 1277378.7 gal
